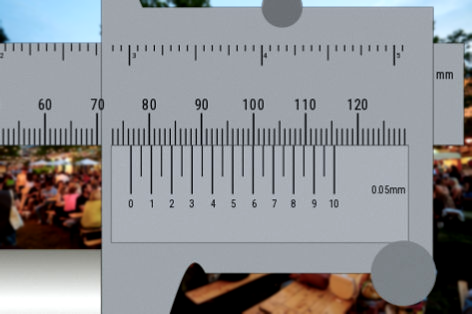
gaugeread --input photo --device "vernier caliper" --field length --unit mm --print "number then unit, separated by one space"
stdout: 76.5 mm
